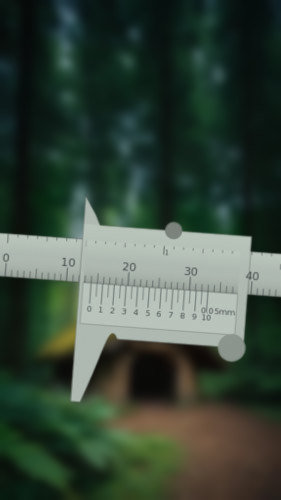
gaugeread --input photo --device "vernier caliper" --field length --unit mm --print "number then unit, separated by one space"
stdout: 14.0 mm
